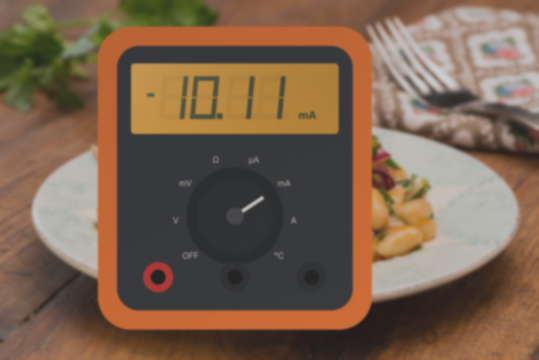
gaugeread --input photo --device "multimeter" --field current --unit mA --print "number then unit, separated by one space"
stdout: -10.11 mA
